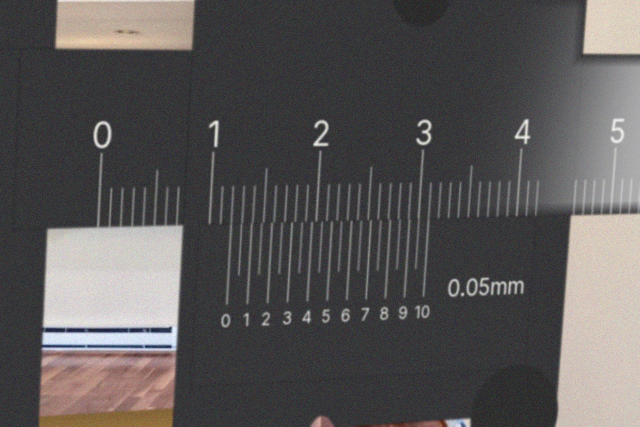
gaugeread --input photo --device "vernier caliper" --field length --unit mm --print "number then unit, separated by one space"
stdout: 12.0 mm
